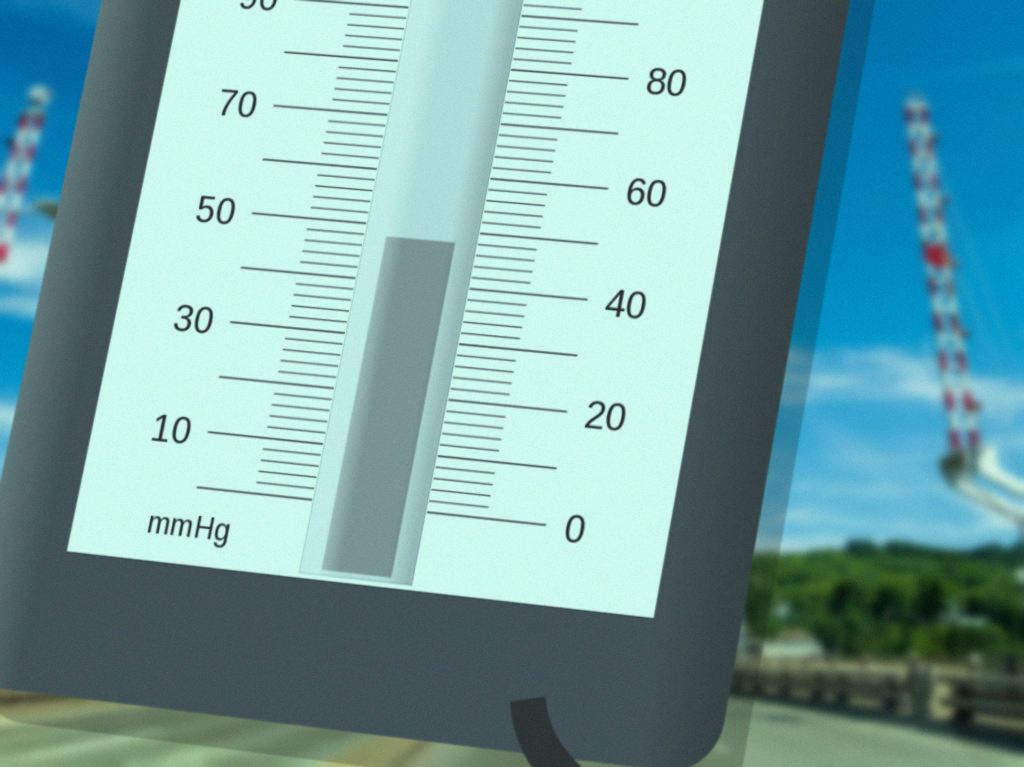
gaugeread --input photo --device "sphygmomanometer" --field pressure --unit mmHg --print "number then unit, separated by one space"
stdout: 48 mmHg
